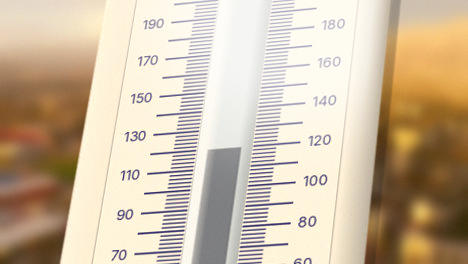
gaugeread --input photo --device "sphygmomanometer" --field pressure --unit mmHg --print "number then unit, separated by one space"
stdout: 120 mmHg
